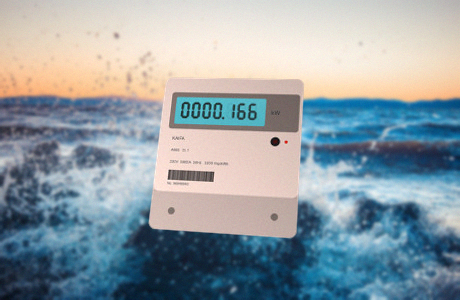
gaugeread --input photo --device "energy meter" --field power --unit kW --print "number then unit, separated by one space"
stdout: 0.166 kW
